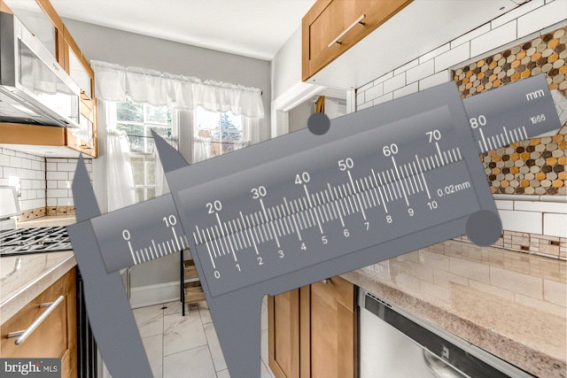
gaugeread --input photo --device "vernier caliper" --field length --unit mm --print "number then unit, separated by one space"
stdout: 16.0 mm
